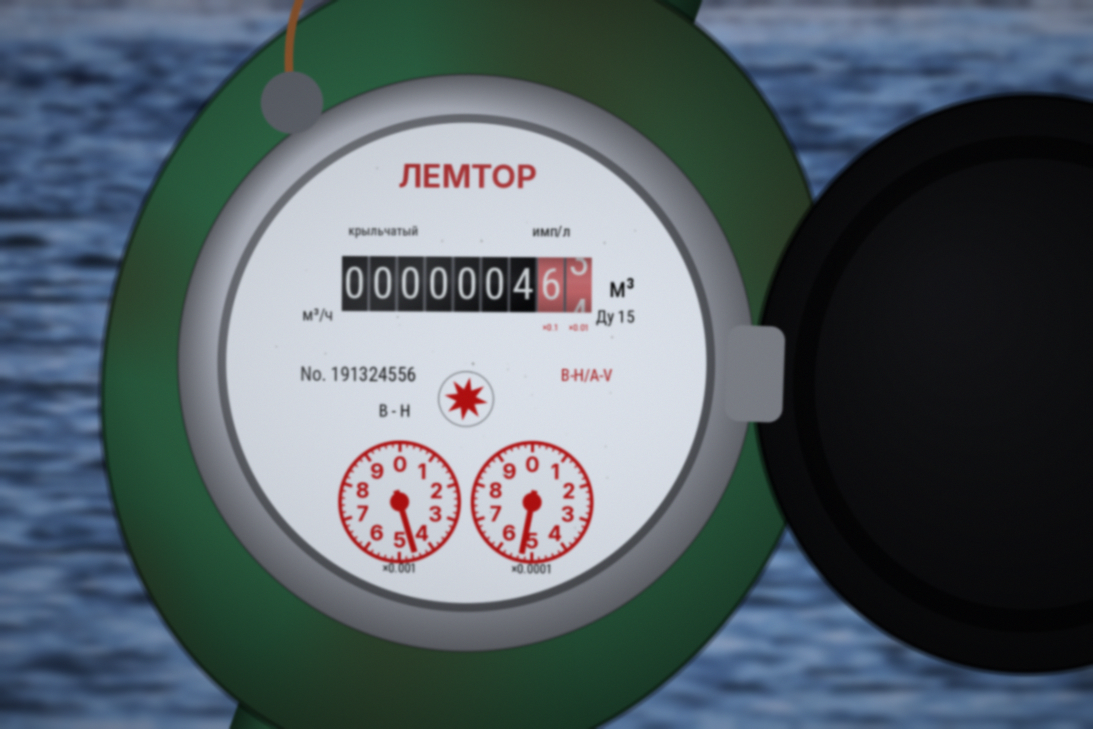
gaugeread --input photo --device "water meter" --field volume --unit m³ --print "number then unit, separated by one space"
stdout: 4.6345 m³
